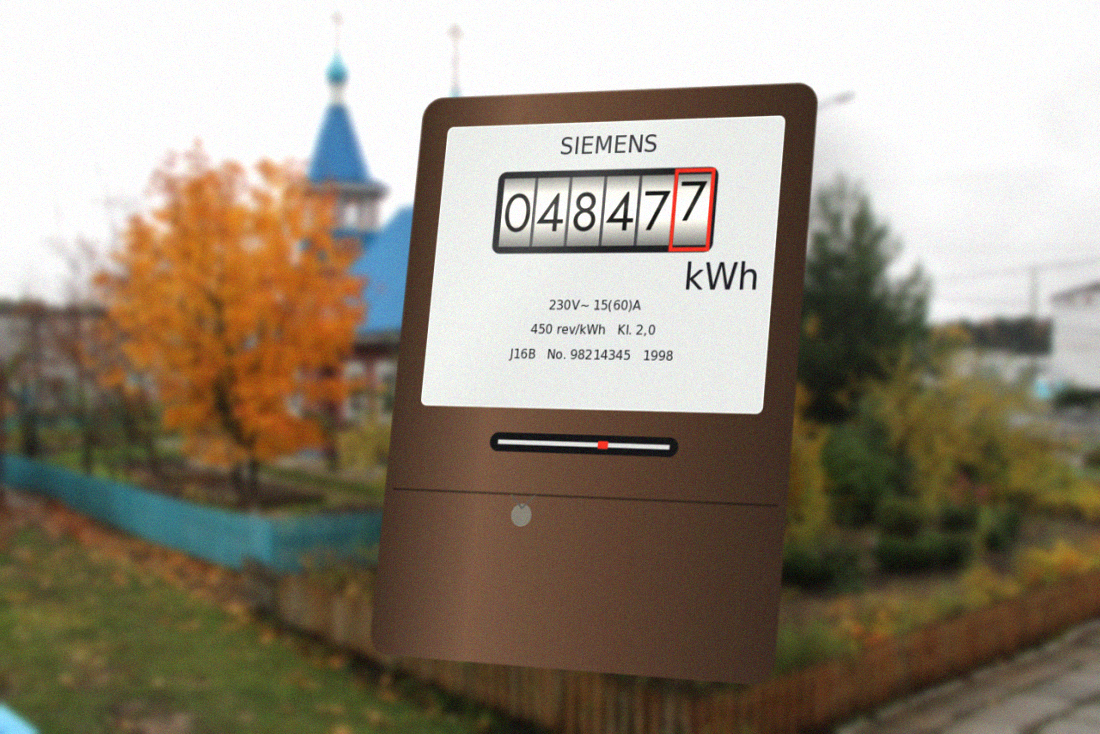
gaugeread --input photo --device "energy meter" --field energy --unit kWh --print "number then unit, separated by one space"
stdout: 4847.7 kWh
